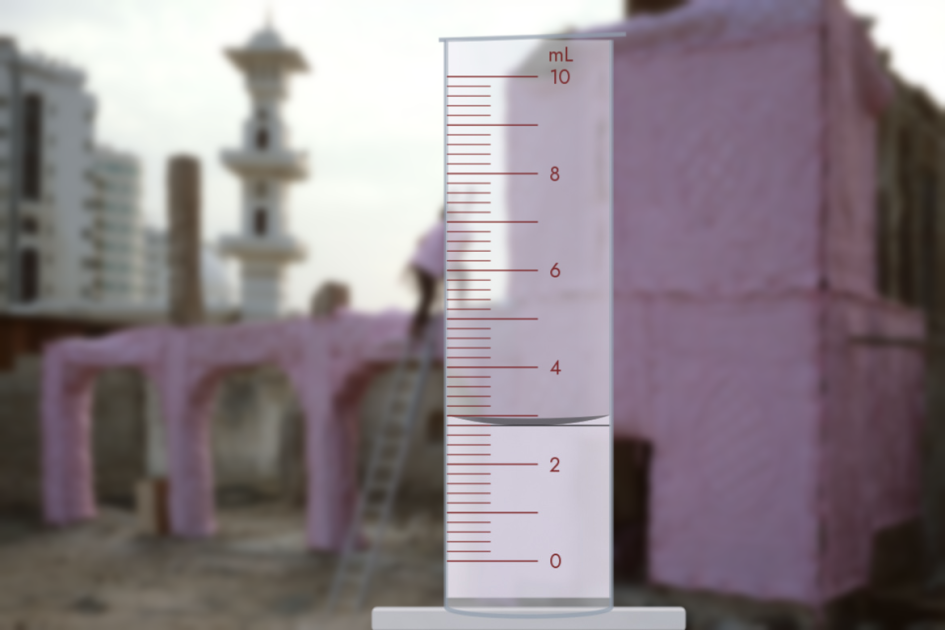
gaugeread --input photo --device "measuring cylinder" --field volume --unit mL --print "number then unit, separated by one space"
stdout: 2.8 mL
